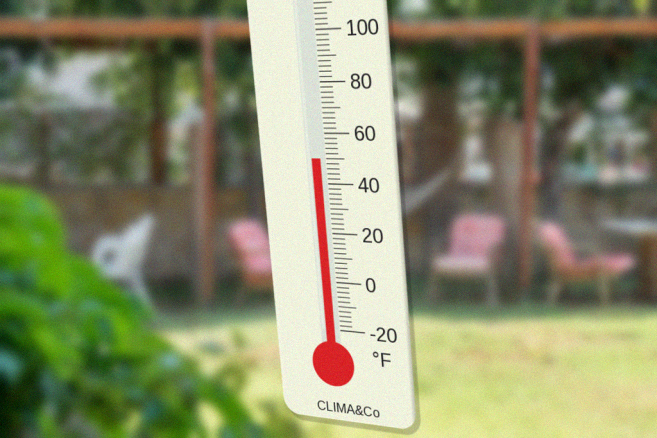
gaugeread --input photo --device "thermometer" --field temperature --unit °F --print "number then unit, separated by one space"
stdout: 50 °F
